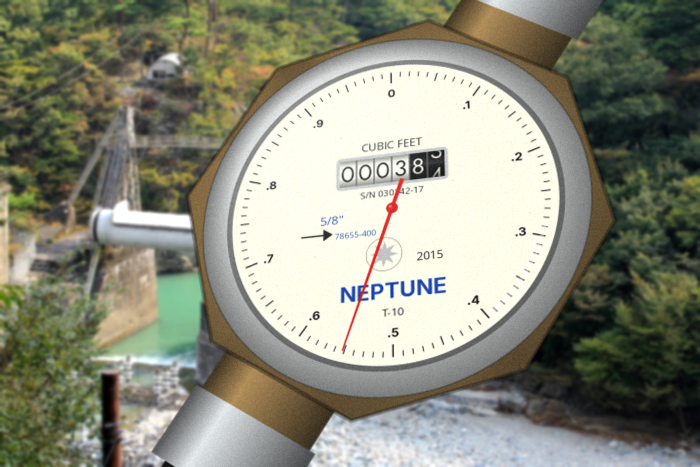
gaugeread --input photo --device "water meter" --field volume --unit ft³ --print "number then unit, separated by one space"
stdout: 383.55 ft³
